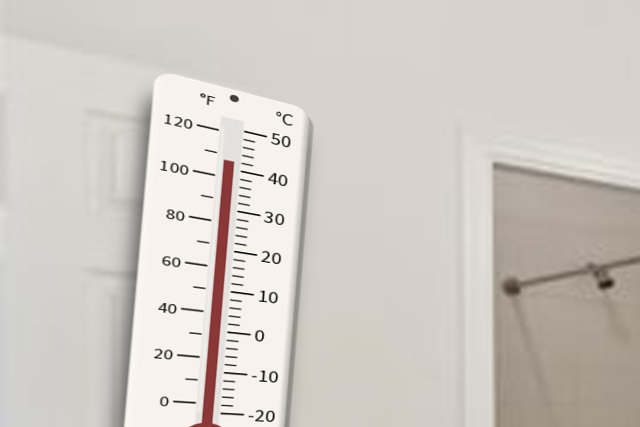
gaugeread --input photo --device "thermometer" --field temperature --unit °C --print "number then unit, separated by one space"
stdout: 42 °C
